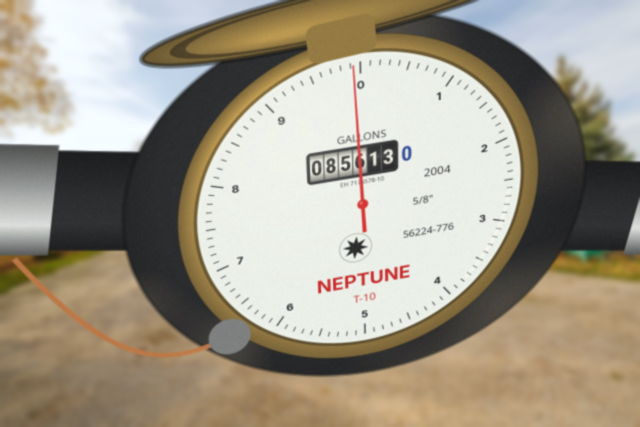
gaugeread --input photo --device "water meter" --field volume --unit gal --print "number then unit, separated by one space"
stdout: 856129.9 gal
